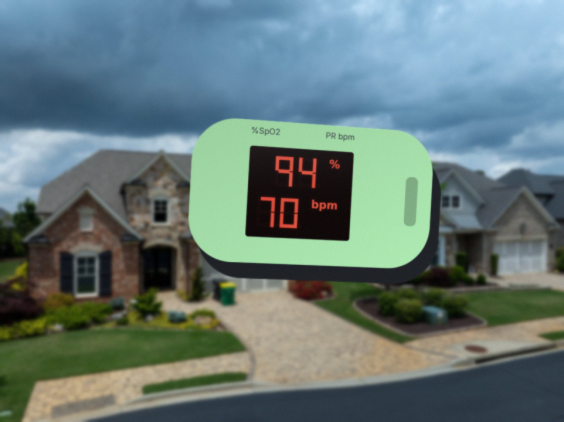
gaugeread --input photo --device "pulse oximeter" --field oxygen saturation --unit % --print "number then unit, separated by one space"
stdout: 94 %
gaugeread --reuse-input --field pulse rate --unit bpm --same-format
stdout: 70 bpm
